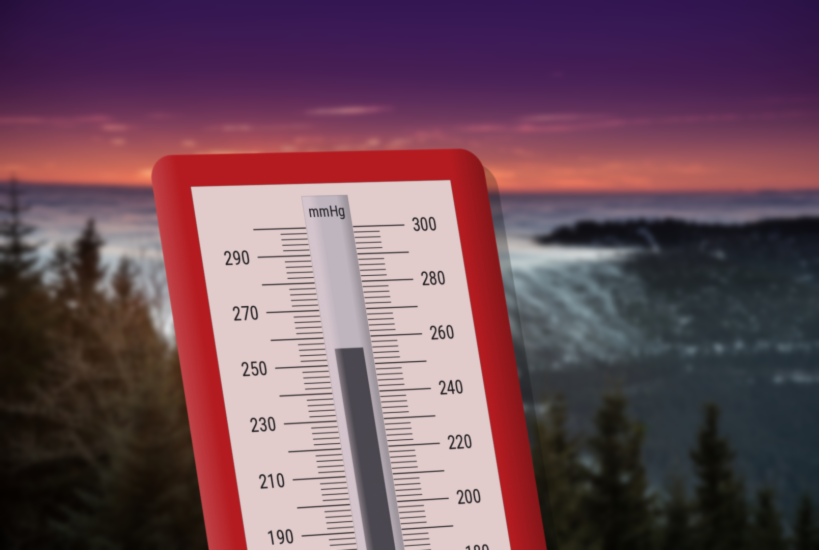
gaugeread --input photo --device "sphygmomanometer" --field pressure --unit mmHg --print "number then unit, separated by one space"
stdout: 256 mmHg
